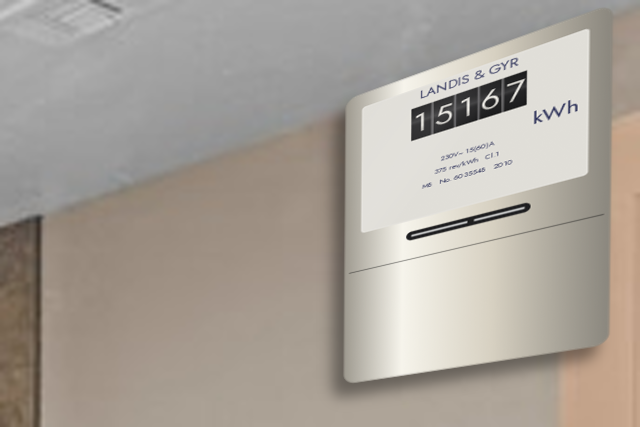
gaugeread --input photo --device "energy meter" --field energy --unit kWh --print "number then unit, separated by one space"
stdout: 15167 kWh
